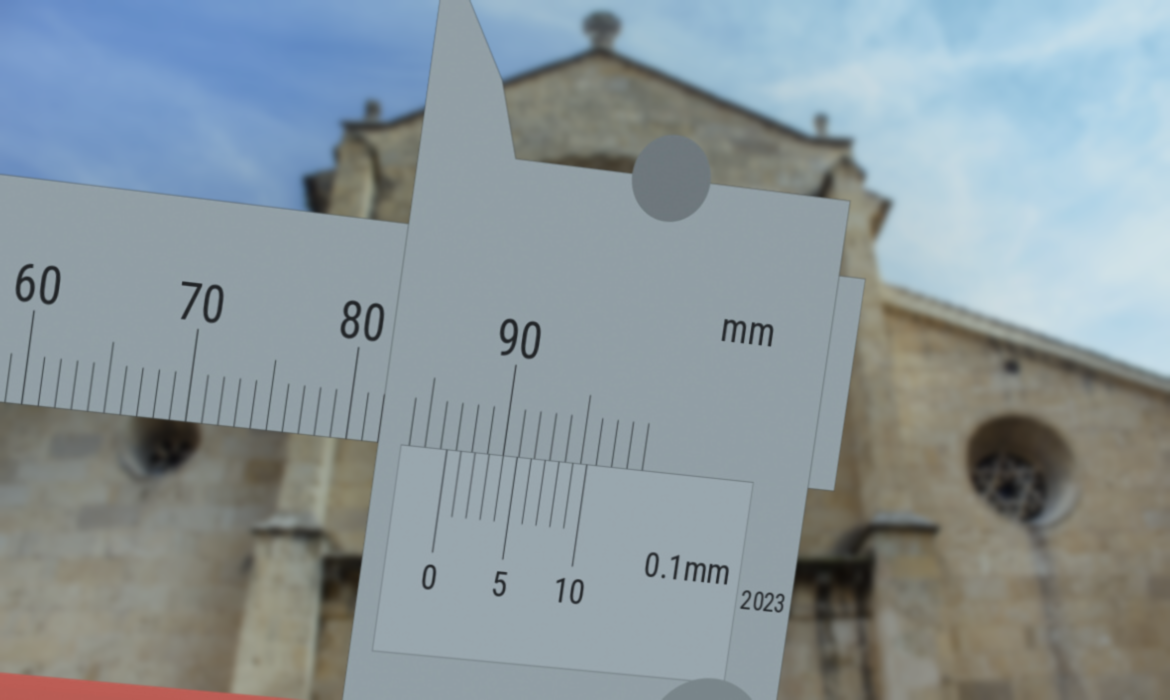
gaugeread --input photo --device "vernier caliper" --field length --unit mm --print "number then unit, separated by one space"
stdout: 86.4 mm
